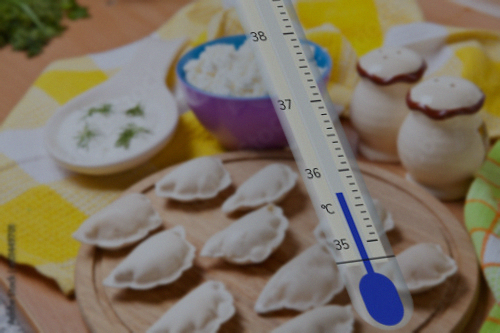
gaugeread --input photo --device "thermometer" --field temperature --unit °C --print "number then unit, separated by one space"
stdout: 35.7 °C
